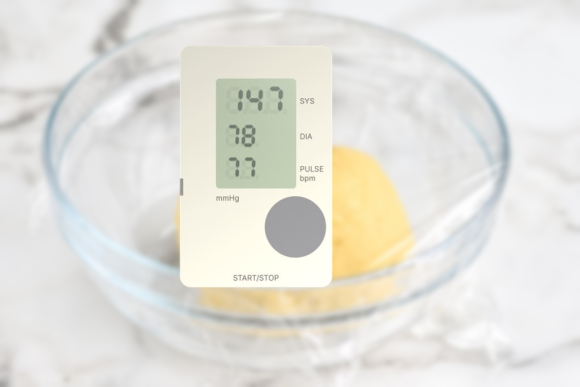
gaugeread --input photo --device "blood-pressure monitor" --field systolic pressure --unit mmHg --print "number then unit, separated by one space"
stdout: 147 mmHg
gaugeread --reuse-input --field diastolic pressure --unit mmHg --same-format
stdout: 78 mmHg
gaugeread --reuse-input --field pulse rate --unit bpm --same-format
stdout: 77 bpm
